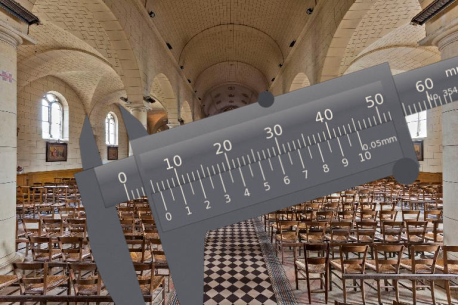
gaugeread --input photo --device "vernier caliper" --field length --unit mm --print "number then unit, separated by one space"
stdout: 6.2 mm
